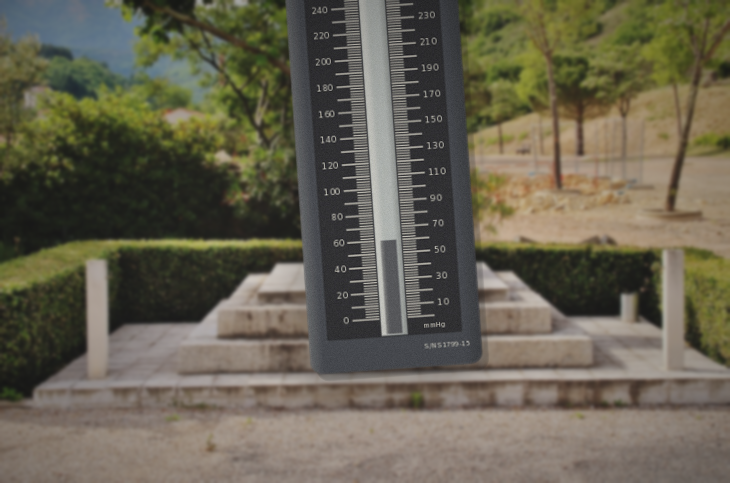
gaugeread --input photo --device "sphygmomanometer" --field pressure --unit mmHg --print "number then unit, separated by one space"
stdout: 60 mmHg
